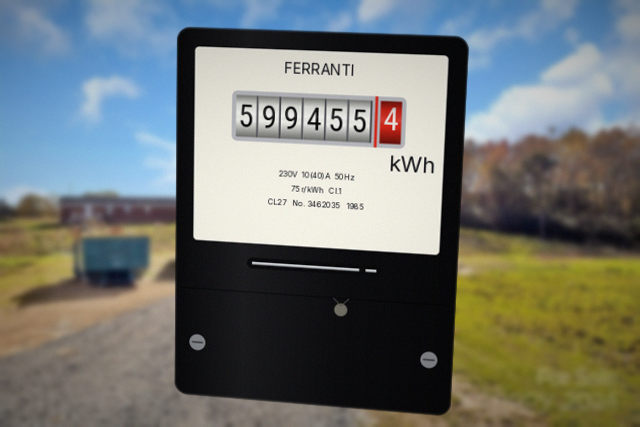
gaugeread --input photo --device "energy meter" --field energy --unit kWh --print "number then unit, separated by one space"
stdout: 599455.4 kWh
